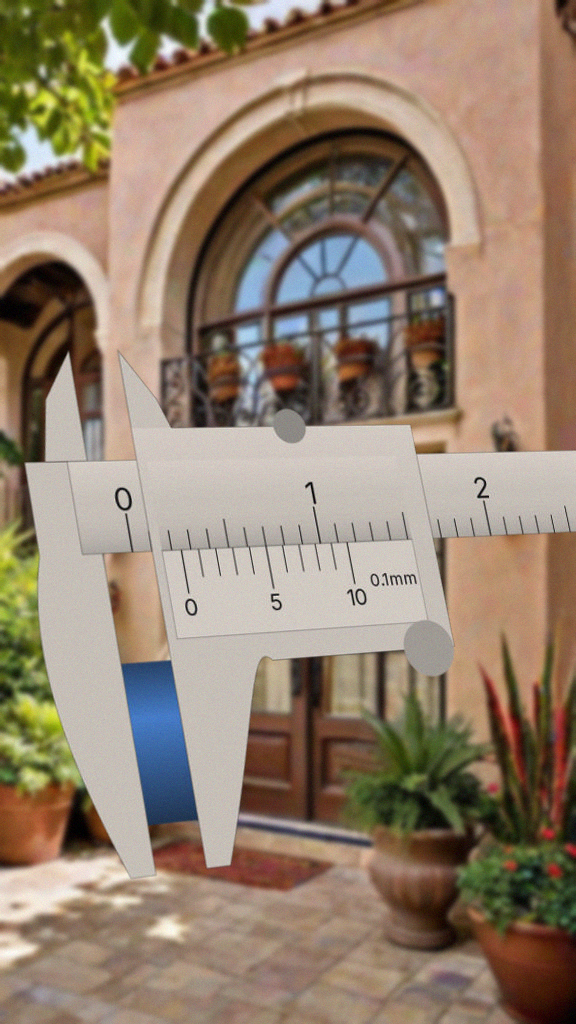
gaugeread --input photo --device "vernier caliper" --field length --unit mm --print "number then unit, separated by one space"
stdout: 2.5 mm
